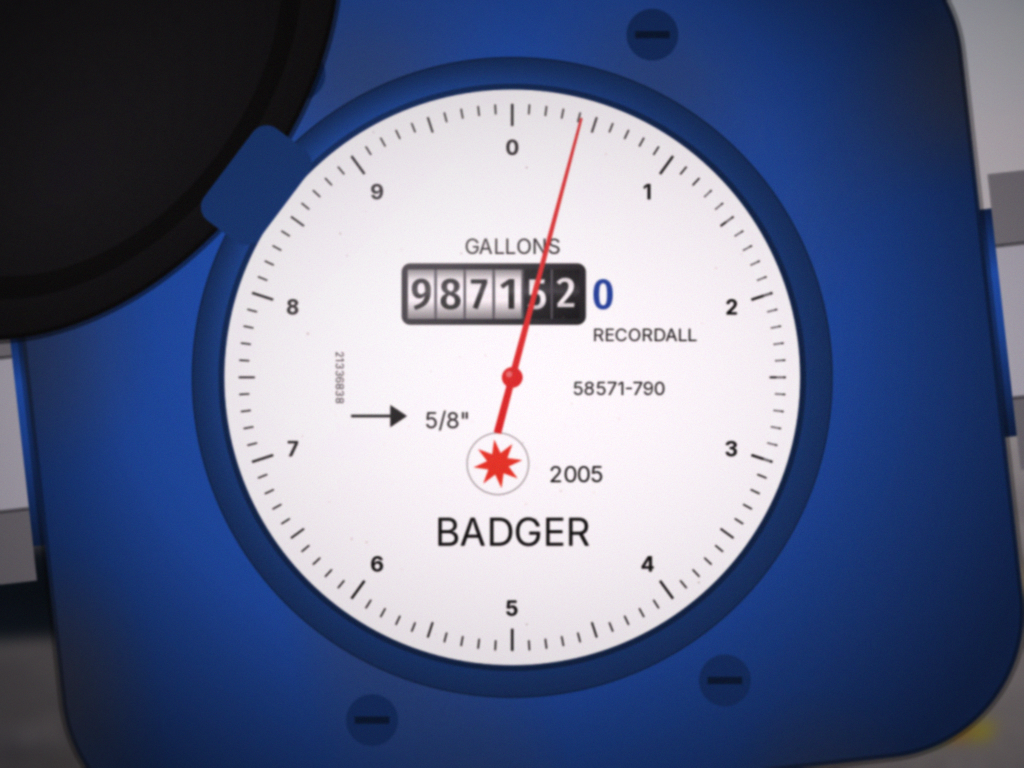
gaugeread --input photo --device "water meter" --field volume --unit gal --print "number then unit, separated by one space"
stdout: 9871520.4 gal
